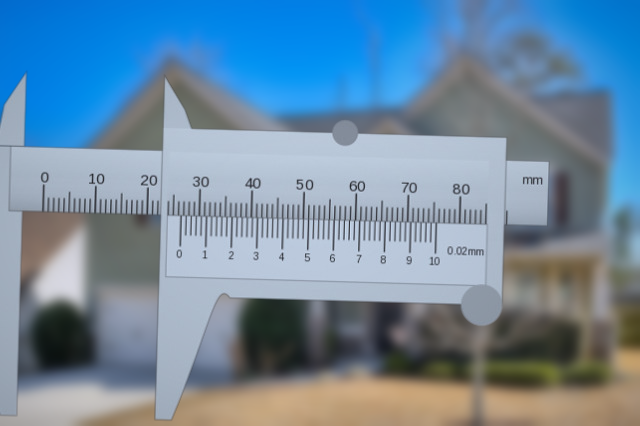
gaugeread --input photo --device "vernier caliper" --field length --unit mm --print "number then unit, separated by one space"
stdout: 26.5 mm
